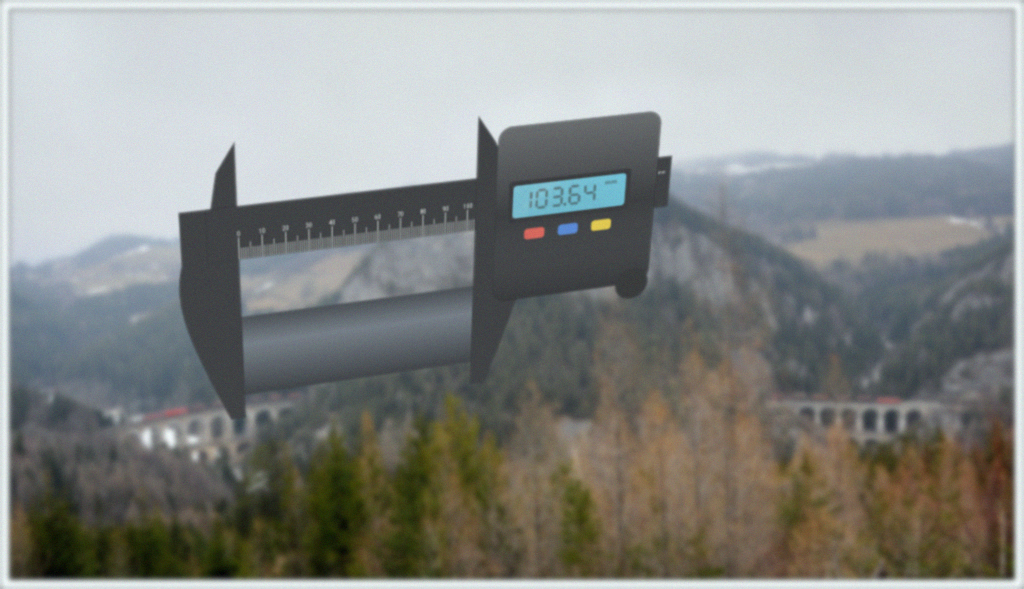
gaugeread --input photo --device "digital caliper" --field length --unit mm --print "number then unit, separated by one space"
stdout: 103.64 mm
